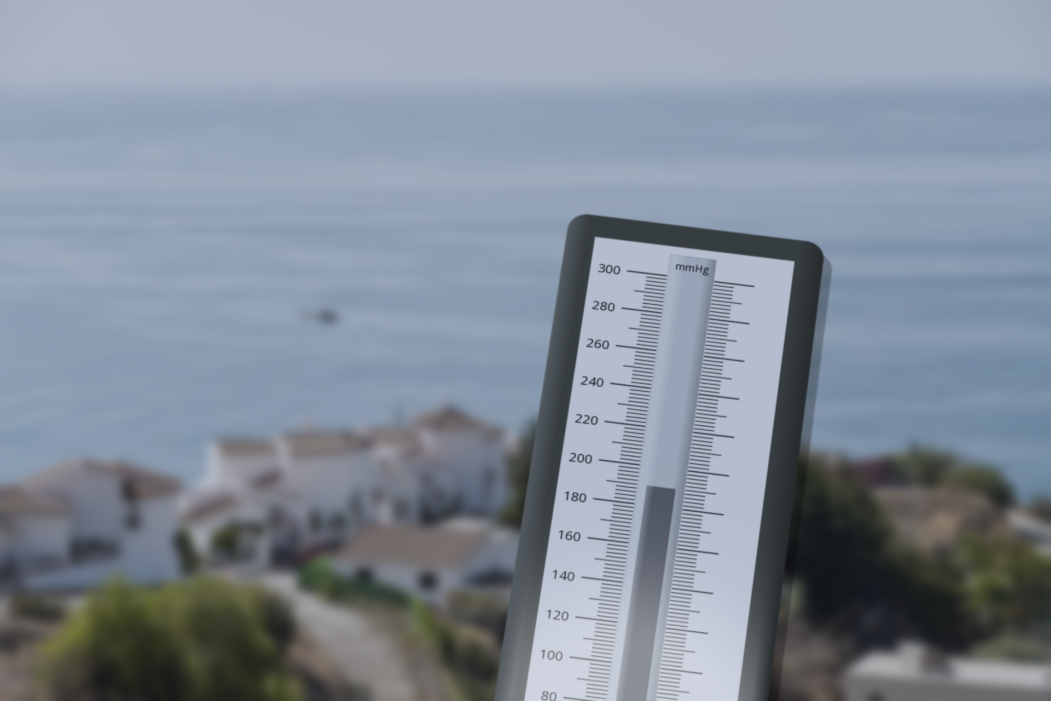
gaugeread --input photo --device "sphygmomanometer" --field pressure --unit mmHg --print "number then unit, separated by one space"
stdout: 190 mmHg
